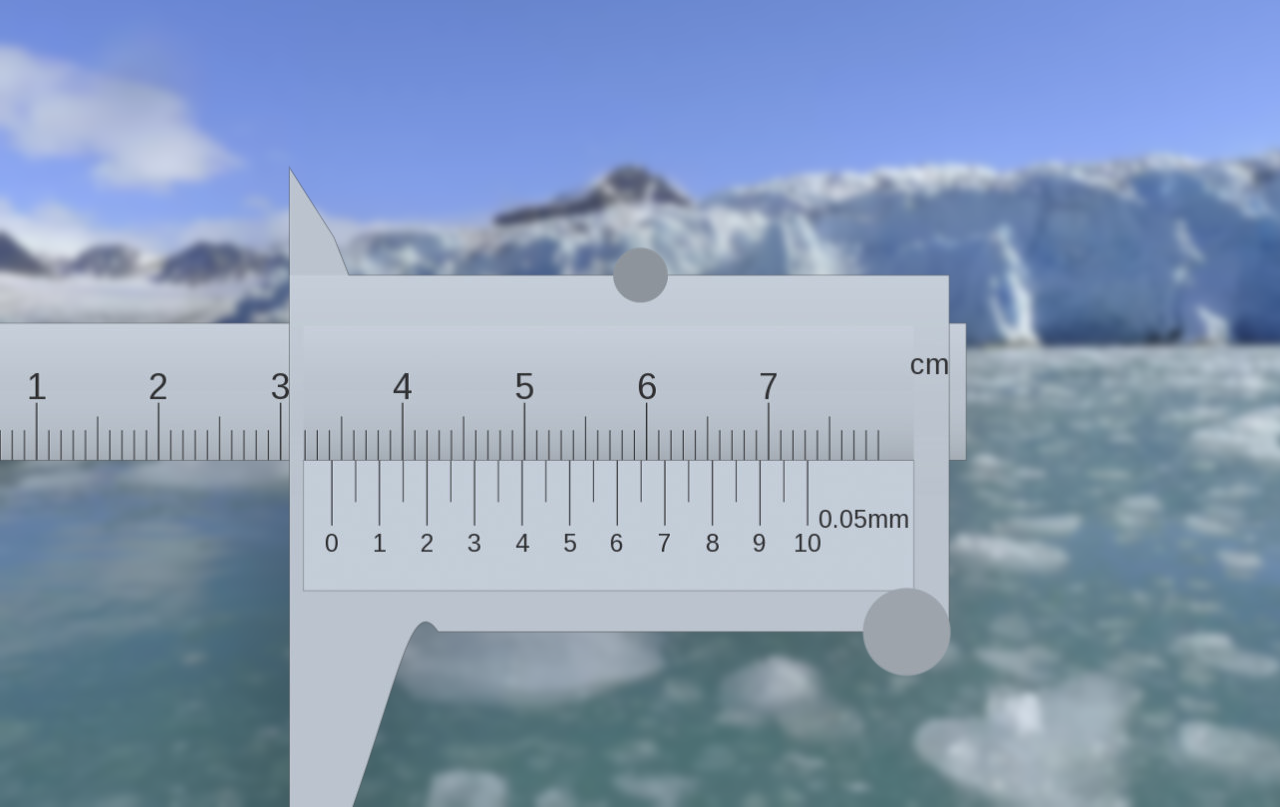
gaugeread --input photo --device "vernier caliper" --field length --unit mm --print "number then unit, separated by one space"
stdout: 34.2 mm
